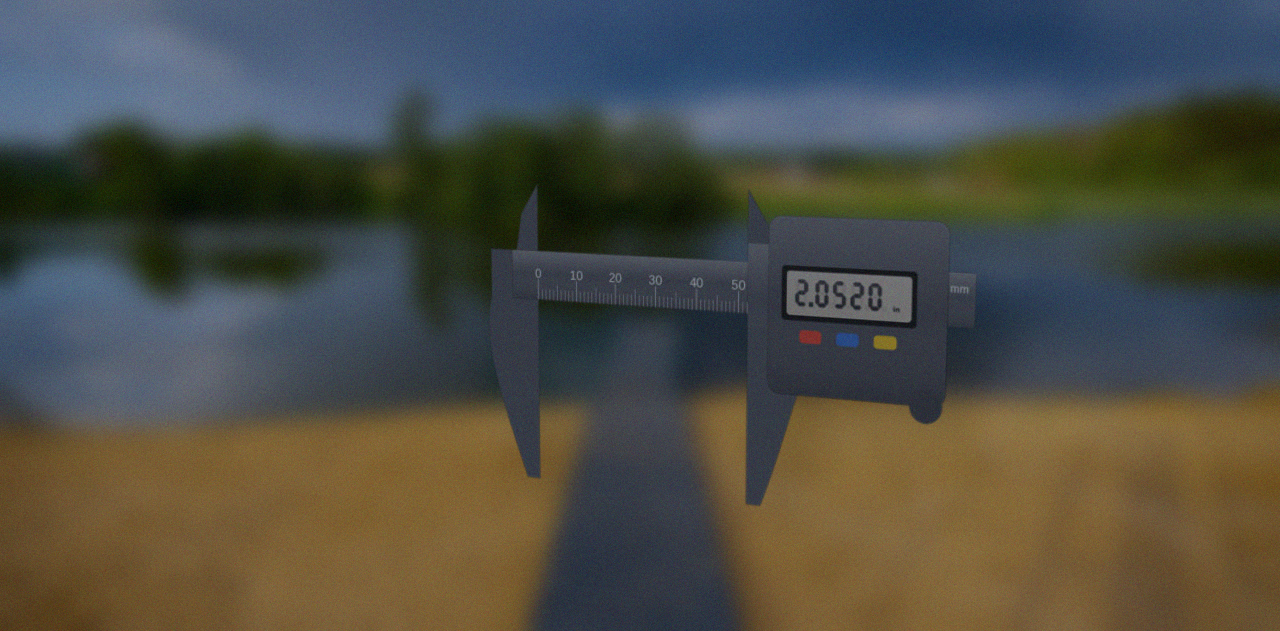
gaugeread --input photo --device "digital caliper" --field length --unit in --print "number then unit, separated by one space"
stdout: 2.0520 in
